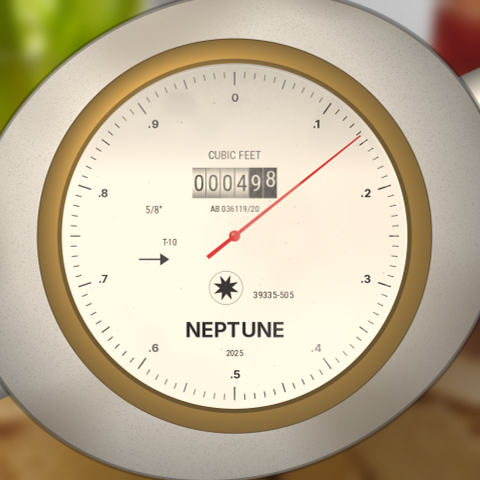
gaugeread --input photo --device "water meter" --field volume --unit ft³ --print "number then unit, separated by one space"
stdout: 498.14 ft³
